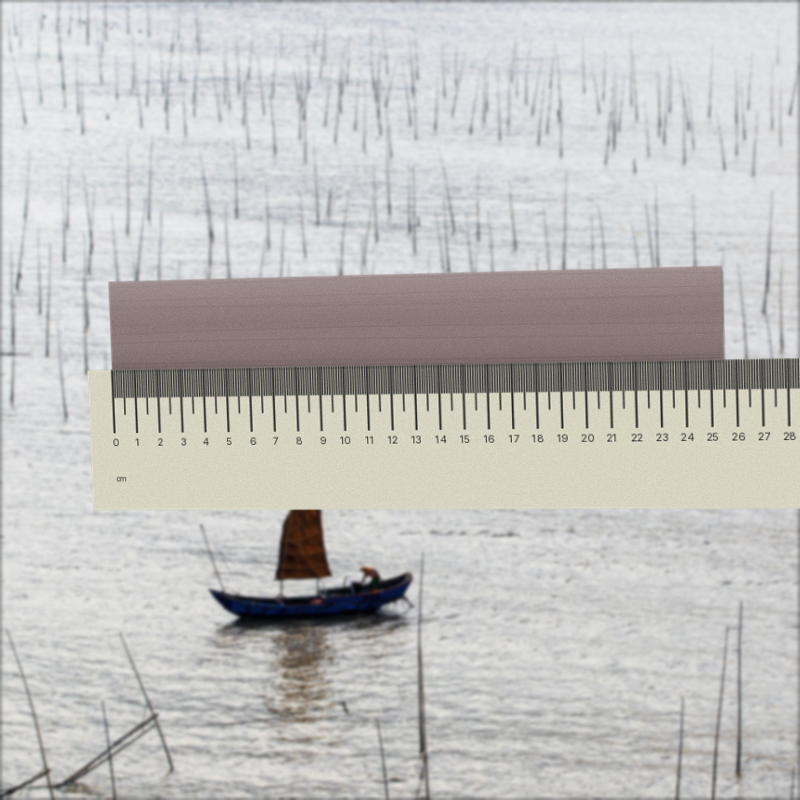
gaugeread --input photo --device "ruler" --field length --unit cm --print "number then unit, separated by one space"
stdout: 25.5 cm
